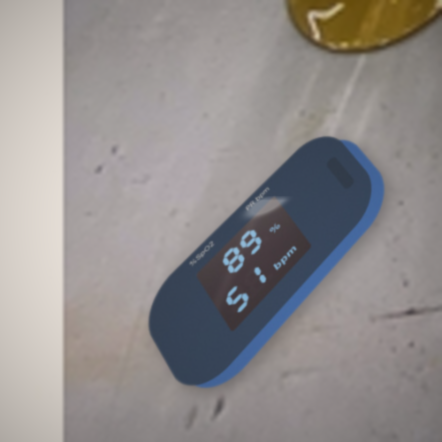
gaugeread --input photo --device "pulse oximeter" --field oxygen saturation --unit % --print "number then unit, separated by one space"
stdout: 89 %
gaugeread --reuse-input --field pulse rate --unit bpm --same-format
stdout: 51 bpm
